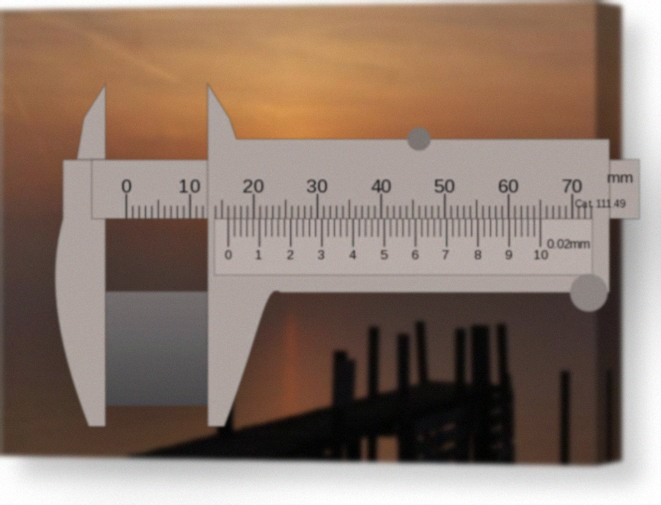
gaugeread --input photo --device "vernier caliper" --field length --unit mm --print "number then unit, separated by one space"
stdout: 16.0 mm
